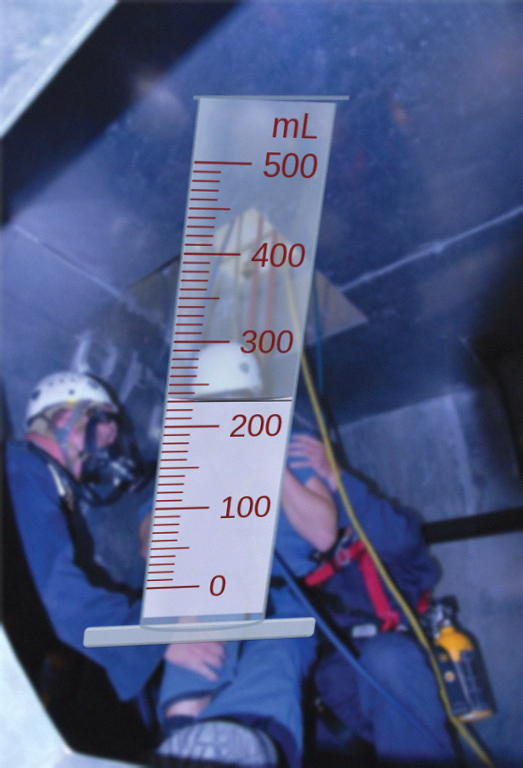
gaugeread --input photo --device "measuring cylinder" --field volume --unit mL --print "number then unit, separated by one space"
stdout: 230 mL
